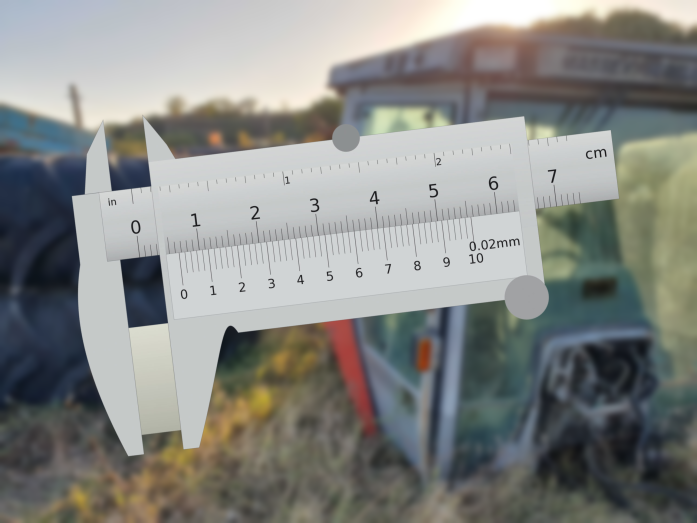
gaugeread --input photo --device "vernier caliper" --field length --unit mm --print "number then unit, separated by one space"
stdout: 6.6 mm
